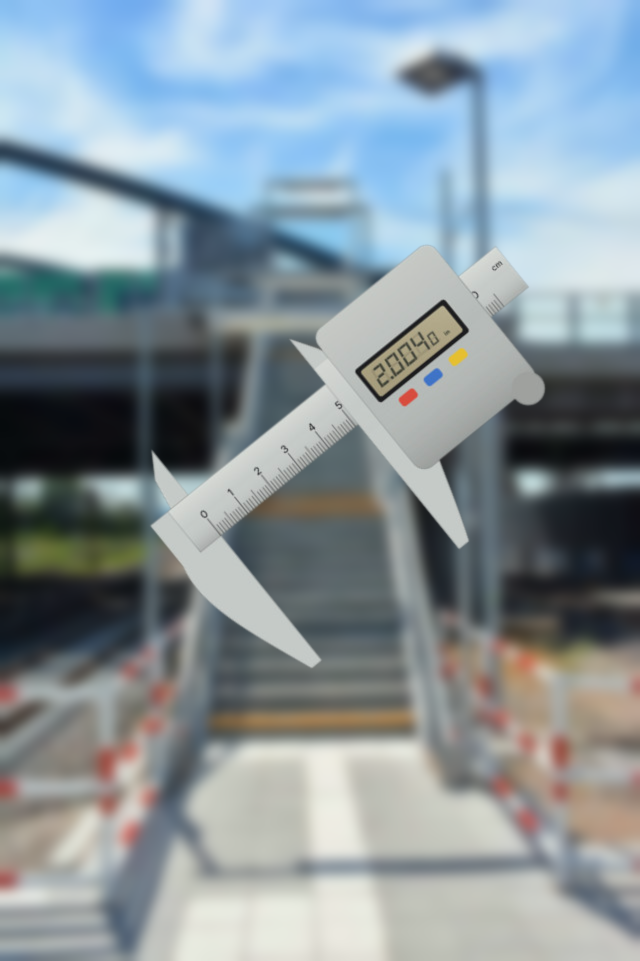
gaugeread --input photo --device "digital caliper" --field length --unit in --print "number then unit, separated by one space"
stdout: 2.0040 in
